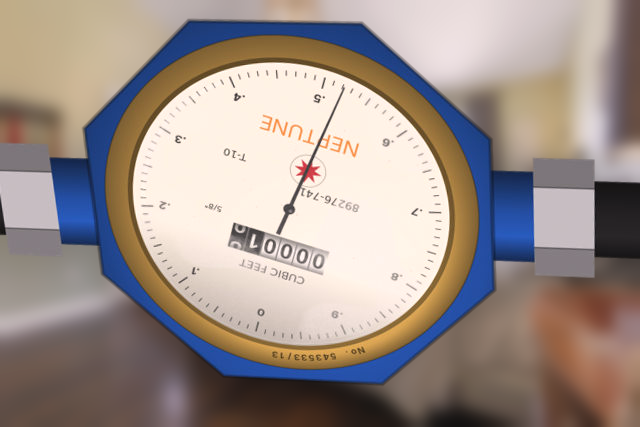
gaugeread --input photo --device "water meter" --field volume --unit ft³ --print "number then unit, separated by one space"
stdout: 18.52 ft³
